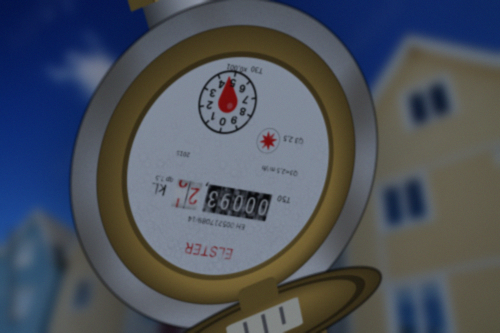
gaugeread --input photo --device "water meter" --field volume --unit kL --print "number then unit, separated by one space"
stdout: 93.214 kL
